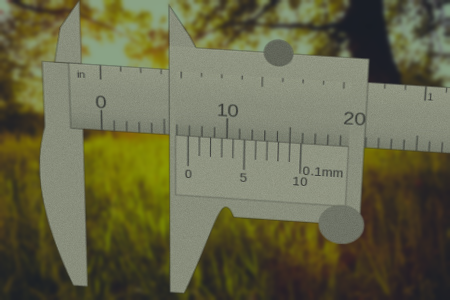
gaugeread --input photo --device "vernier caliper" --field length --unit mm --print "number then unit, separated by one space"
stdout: 6.9 mm
